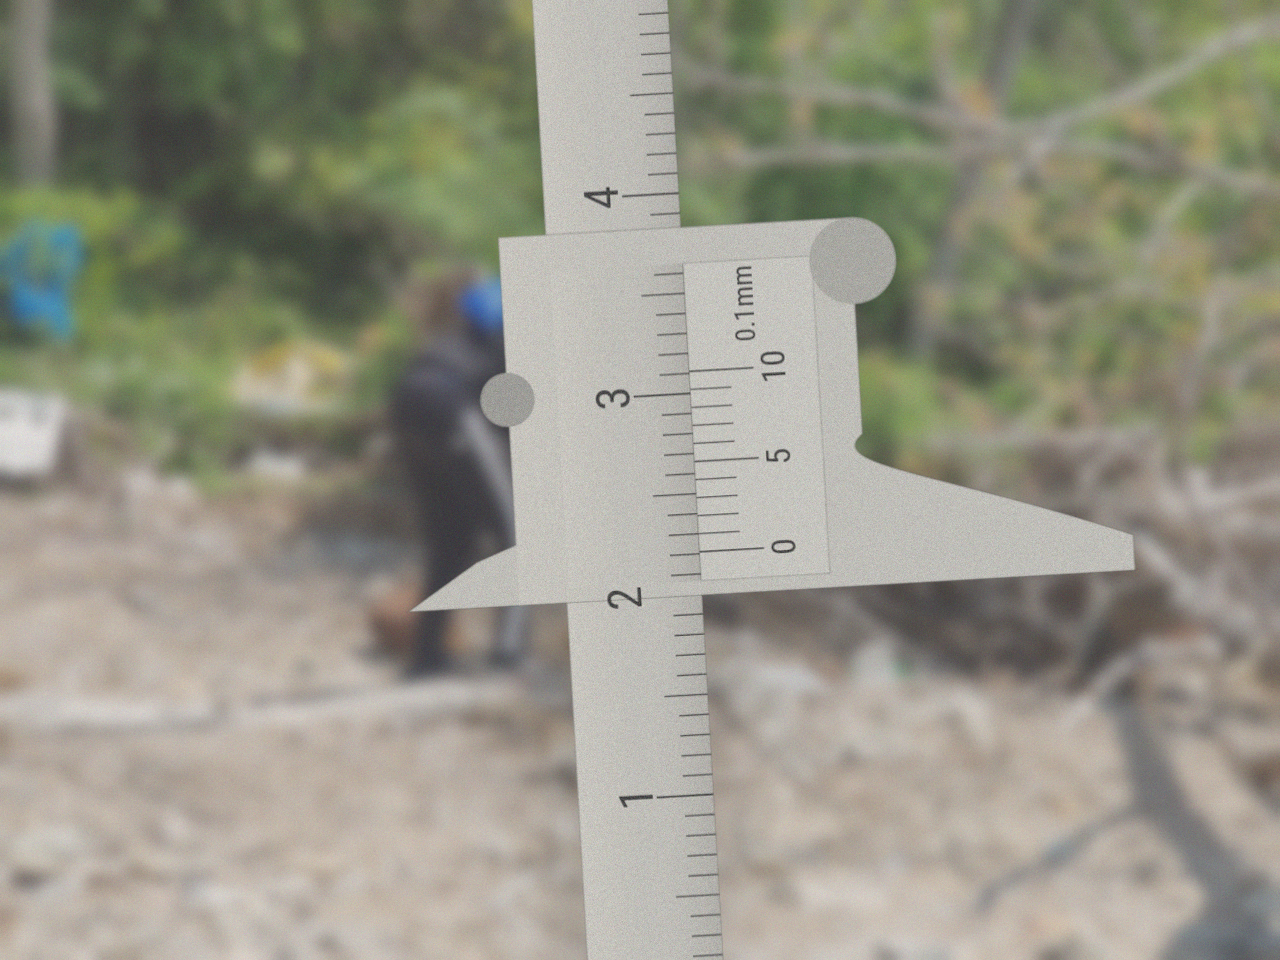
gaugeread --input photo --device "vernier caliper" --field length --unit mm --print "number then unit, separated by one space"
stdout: 22.1 mm
